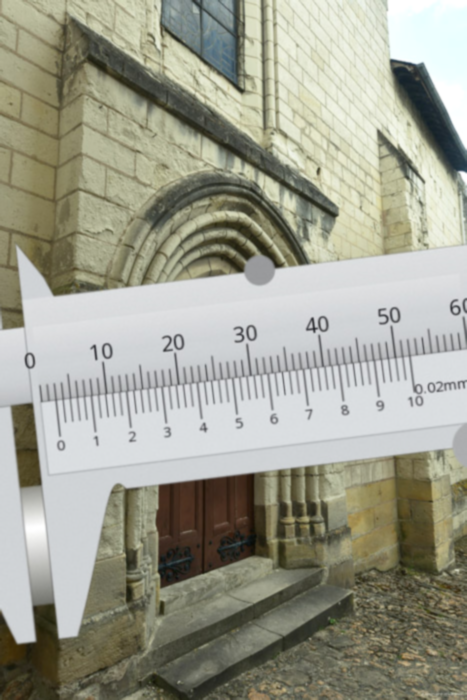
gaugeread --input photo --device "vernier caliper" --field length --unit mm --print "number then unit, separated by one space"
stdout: 3.0 mm
